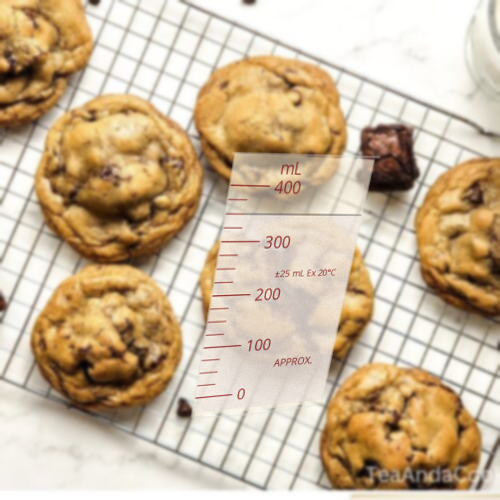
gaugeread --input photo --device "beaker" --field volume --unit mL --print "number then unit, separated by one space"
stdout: 350 mL
